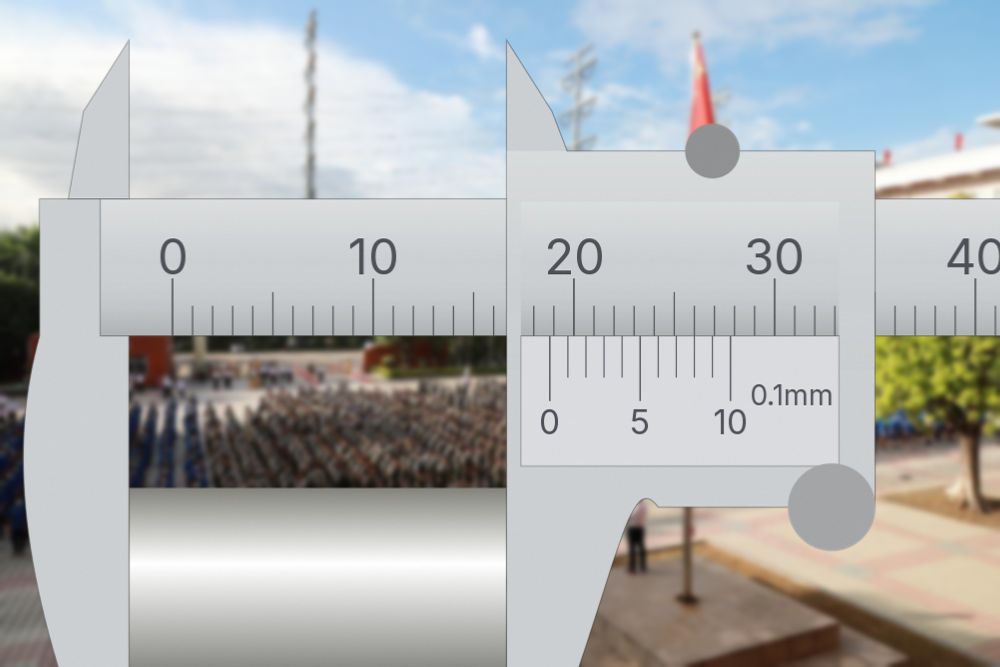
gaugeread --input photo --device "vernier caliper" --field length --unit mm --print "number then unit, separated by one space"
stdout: 18.8 mm
